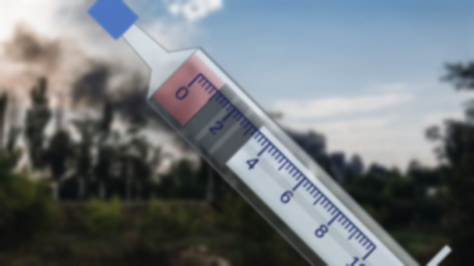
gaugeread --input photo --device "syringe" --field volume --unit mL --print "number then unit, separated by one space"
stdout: 1 mL
